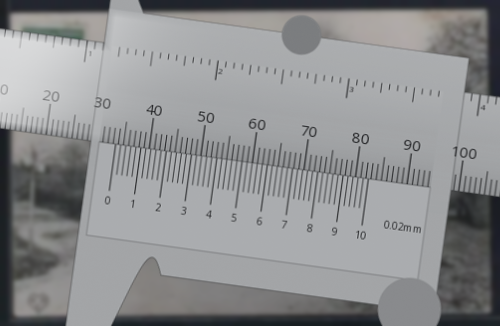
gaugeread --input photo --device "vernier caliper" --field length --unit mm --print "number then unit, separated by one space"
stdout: 33.5 mm
